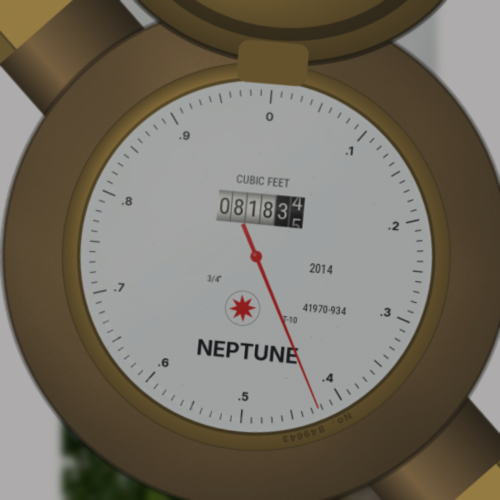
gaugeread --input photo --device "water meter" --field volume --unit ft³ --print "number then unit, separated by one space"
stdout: 81834.42 ft³
